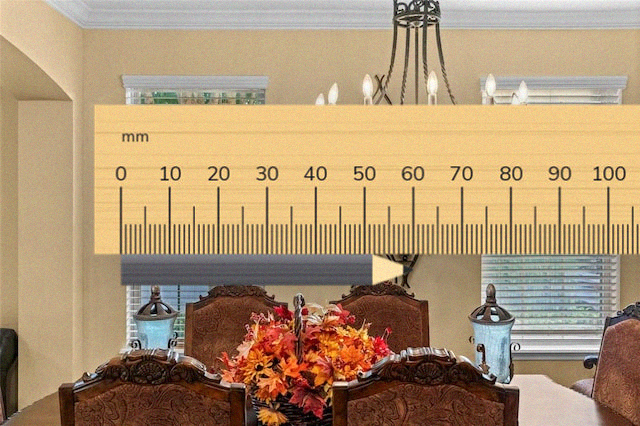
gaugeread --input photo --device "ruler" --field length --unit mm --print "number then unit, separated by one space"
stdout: 60 mm
